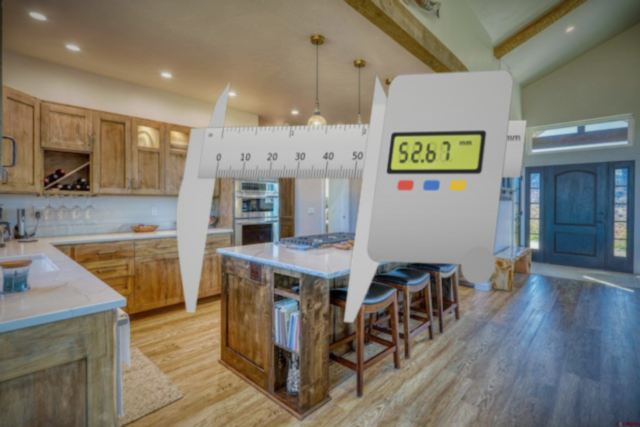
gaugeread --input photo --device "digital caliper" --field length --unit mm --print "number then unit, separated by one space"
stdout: 52.67 mm
